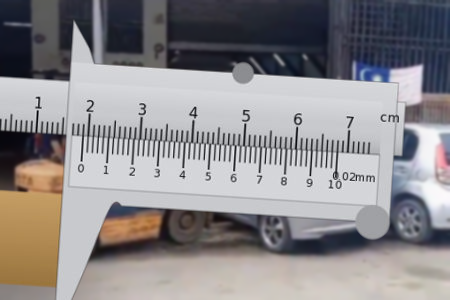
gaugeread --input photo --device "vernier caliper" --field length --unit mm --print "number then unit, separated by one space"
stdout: 19.0 mm
